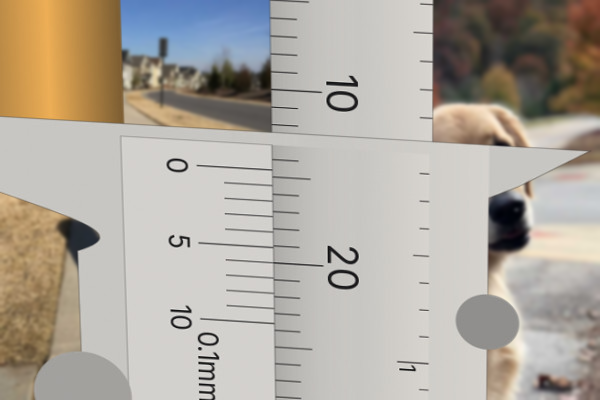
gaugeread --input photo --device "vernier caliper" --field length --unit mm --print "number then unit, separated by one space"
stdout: 14.6 mm
